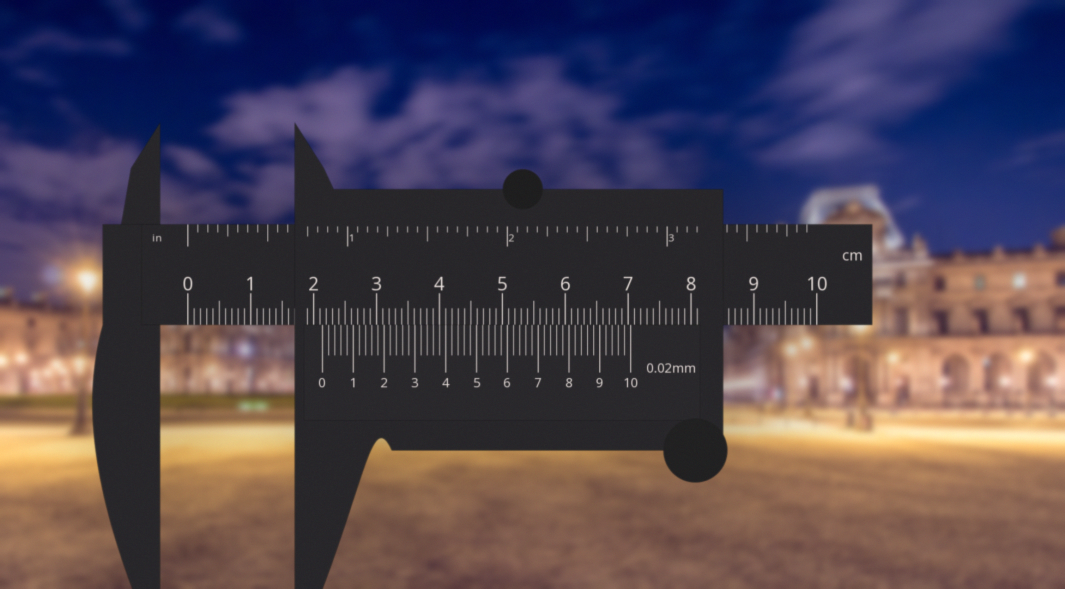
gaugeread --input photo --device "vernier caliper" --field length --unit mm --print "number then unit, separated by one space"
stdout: 21.4 mm
